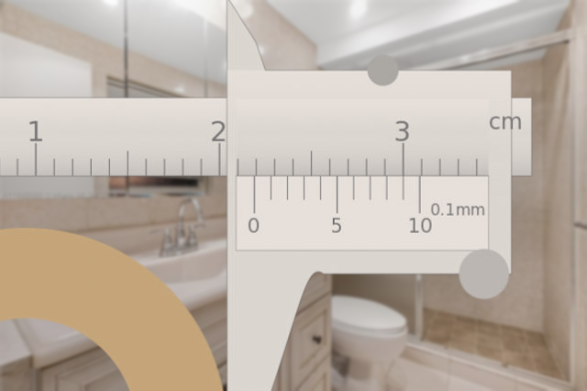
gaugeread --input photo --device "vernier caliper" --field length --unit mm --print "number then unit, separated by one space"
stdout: 21.9 mm
